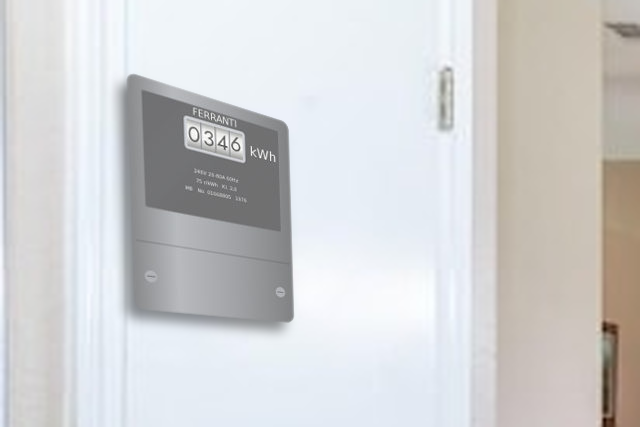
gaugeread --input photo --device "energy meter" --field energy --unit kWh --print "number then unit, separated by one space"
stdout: 346 kWh
